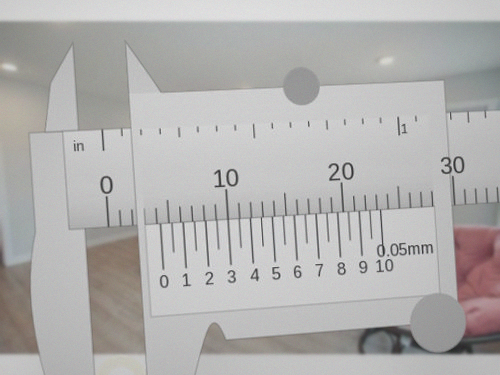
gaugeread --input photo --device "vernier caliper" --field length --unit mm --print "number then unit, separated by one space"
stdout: 4.3 mm
